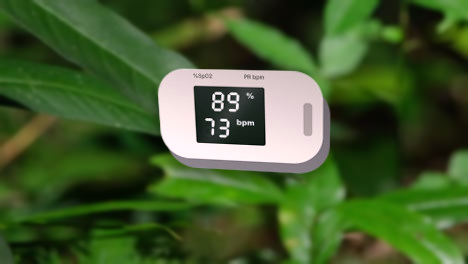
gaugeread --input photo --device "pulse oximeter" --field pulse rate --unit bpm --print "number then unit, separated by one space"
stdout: 73 bpm
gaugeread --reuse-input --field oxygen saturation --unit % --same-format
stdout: 89 %
